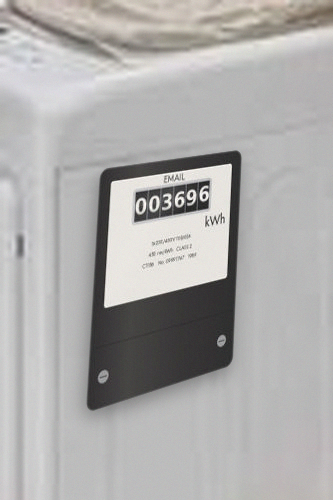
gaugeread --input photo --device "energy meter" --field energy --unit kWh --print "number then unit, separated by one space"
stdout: 3696 kWh
